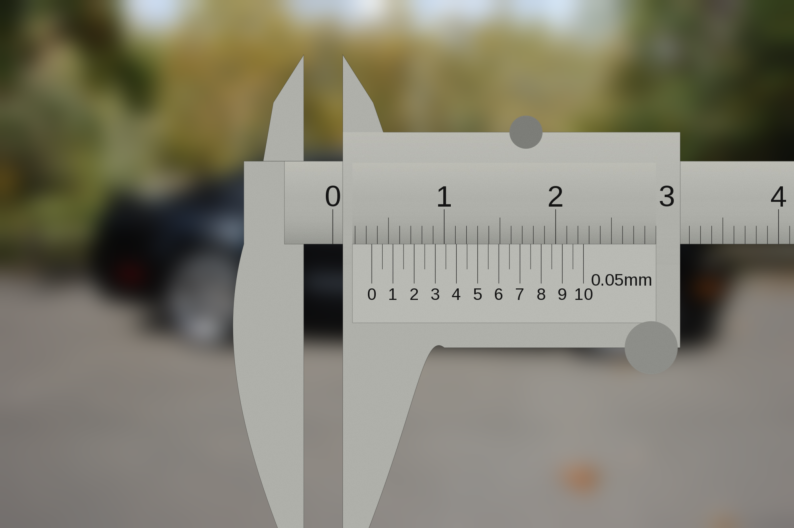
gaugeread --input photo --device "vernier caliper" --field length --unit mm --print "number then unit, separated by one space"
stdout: 3.5 mm
